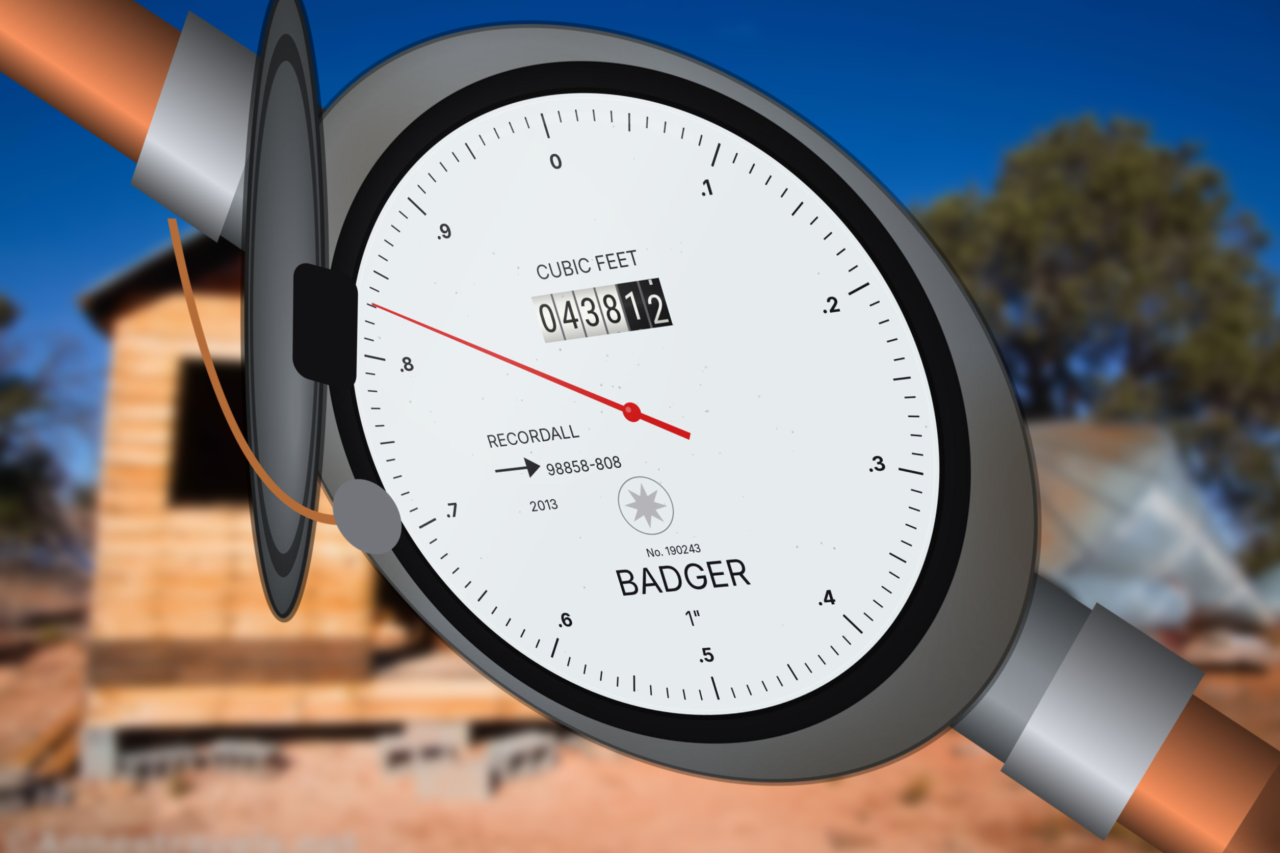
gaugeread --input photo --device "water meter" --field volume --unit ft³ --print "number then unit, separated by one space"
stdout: 43811.83 ft³
